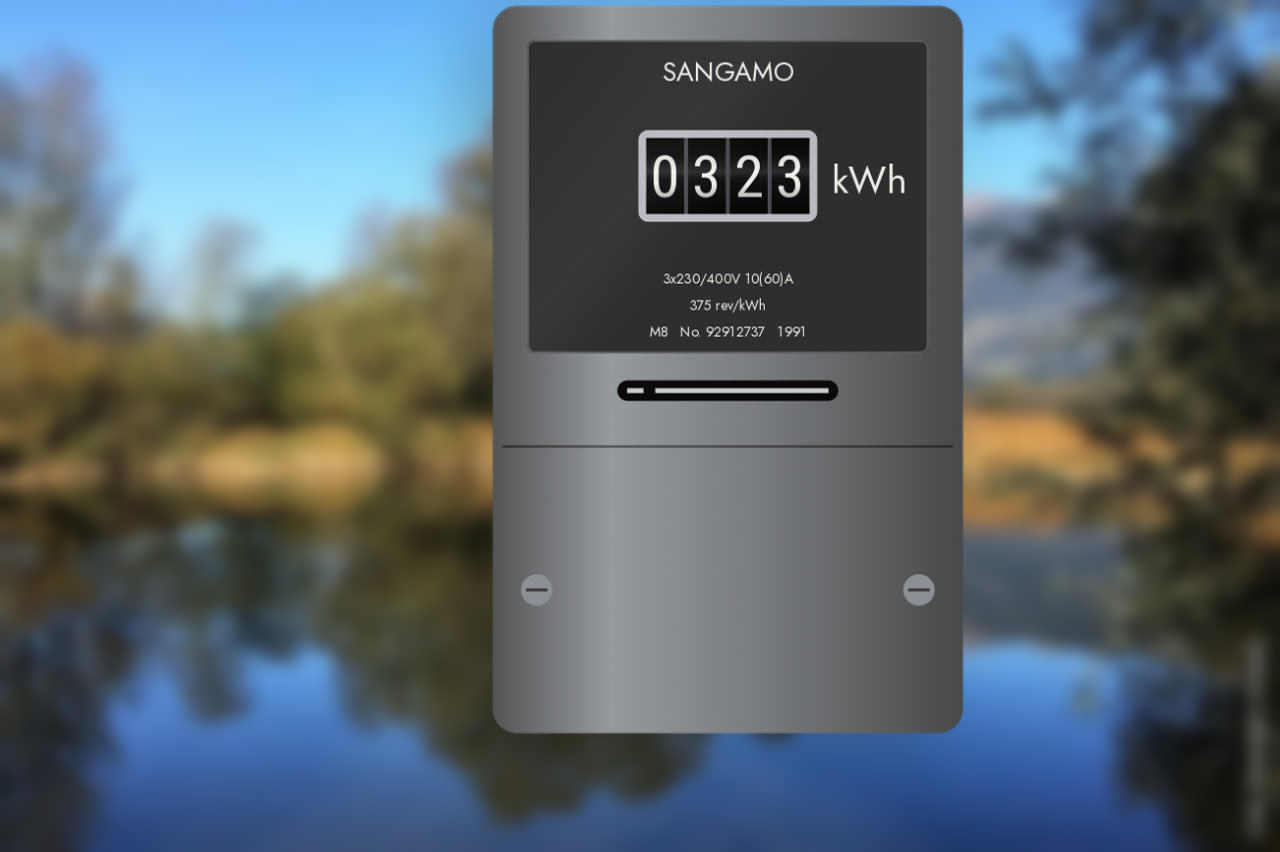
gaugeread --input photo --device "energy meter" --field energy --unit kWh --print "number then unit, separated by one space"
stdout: 323 kWh
